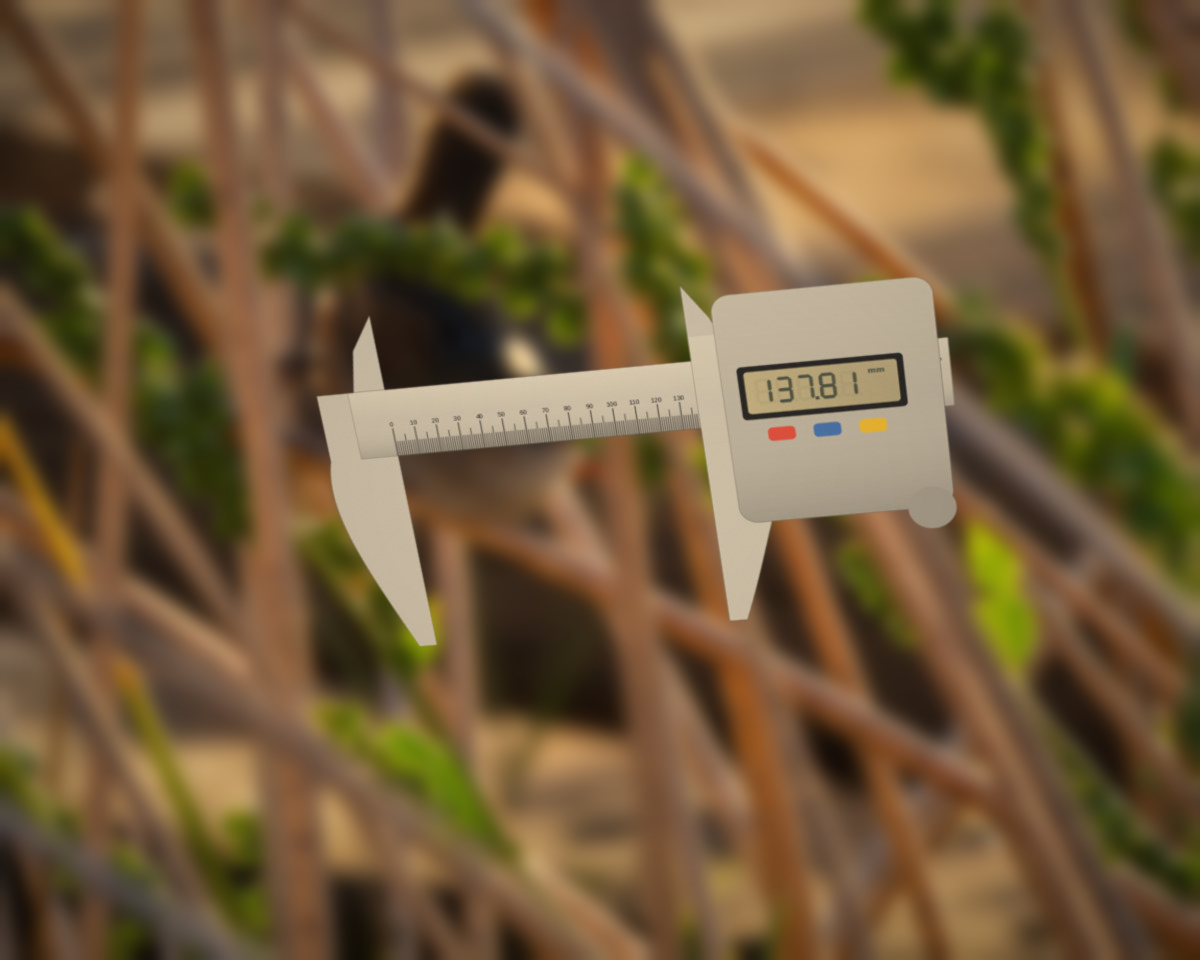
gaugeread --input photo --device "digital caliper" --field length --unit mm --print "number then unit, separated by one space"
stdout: 137.81 mm
